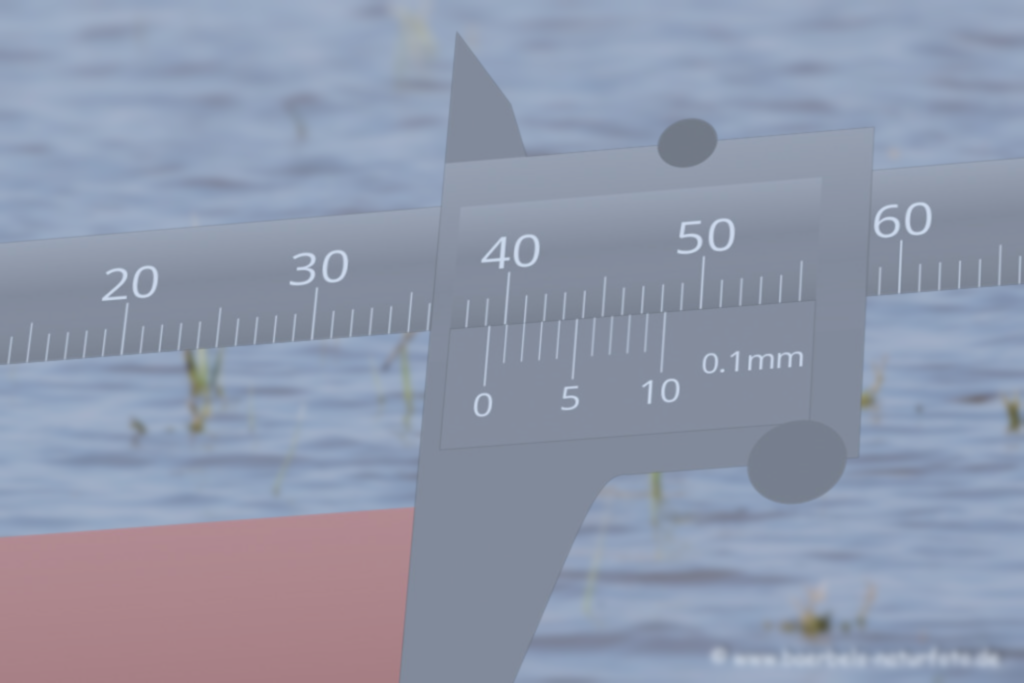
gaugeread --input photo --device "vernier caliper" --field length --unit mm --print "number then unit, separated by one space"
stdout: 39.2 mm
